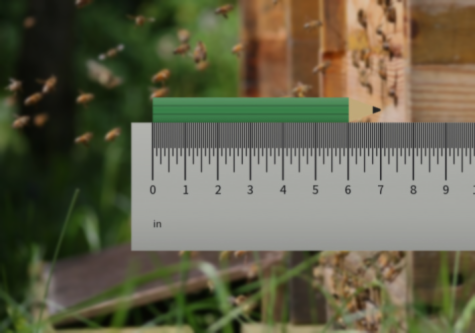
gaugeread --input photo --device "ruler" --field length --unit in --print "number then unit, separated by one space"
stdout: 7 in
